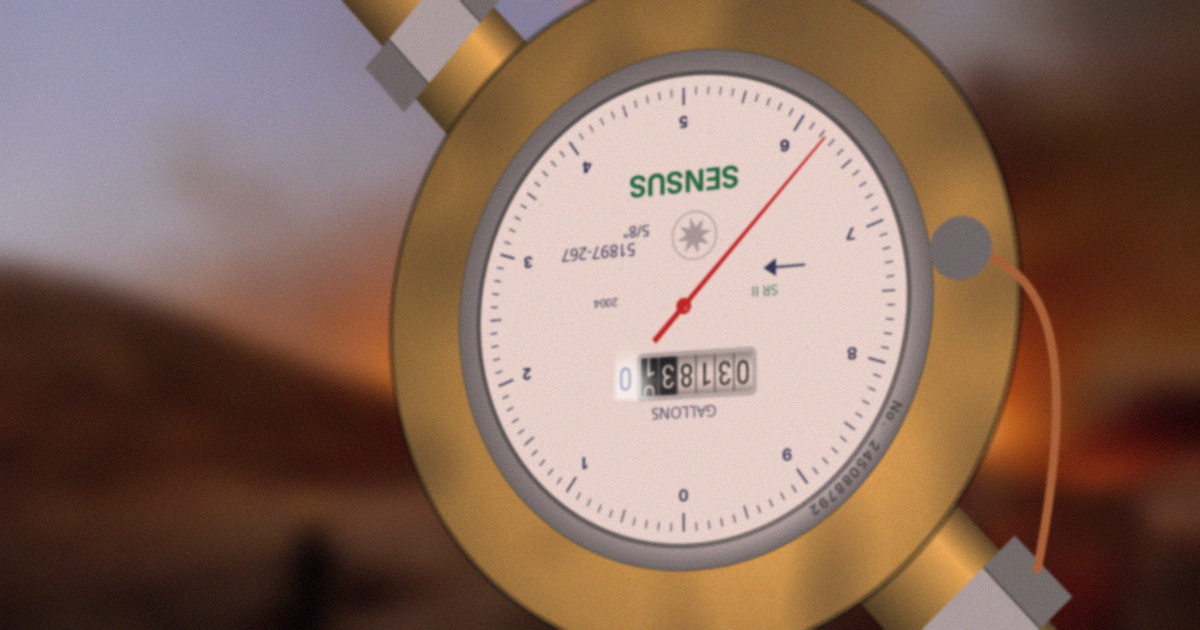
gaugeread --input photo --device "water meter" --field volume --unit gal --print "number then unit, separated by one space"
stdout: 318306.2 gal
